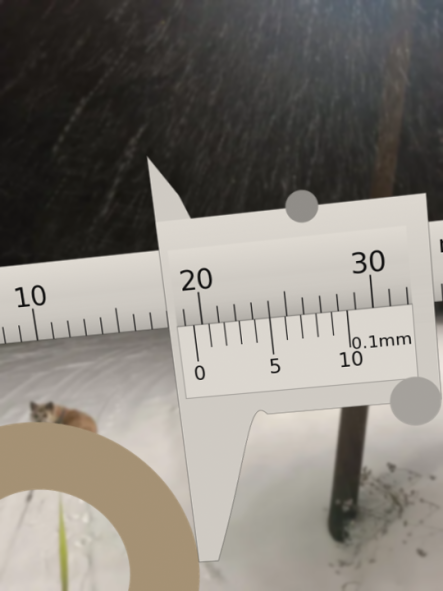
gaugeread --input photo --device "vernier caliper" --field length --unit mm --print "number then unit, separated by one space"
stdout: 19.5 mm
